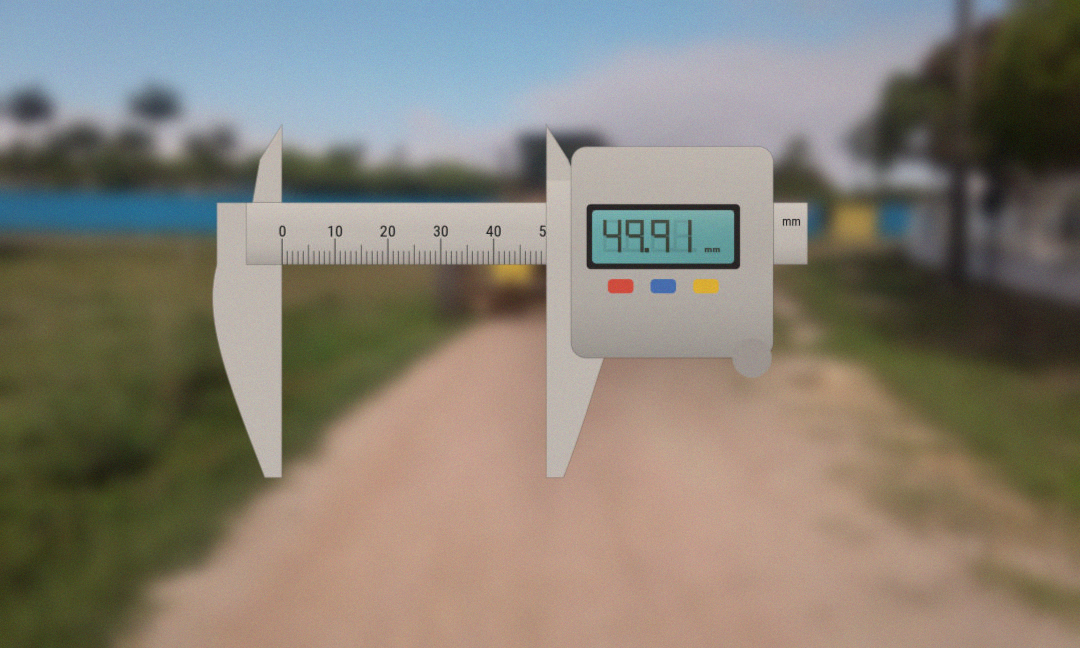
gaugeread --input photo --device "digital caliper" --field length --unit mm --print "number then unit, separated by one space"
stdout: 49.91 mm
